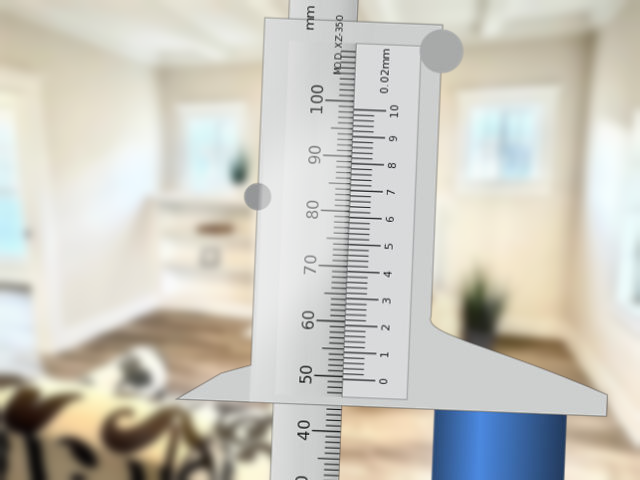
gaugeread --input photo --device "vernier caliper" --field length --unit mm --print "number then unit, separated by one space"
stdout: 49.5 mm
